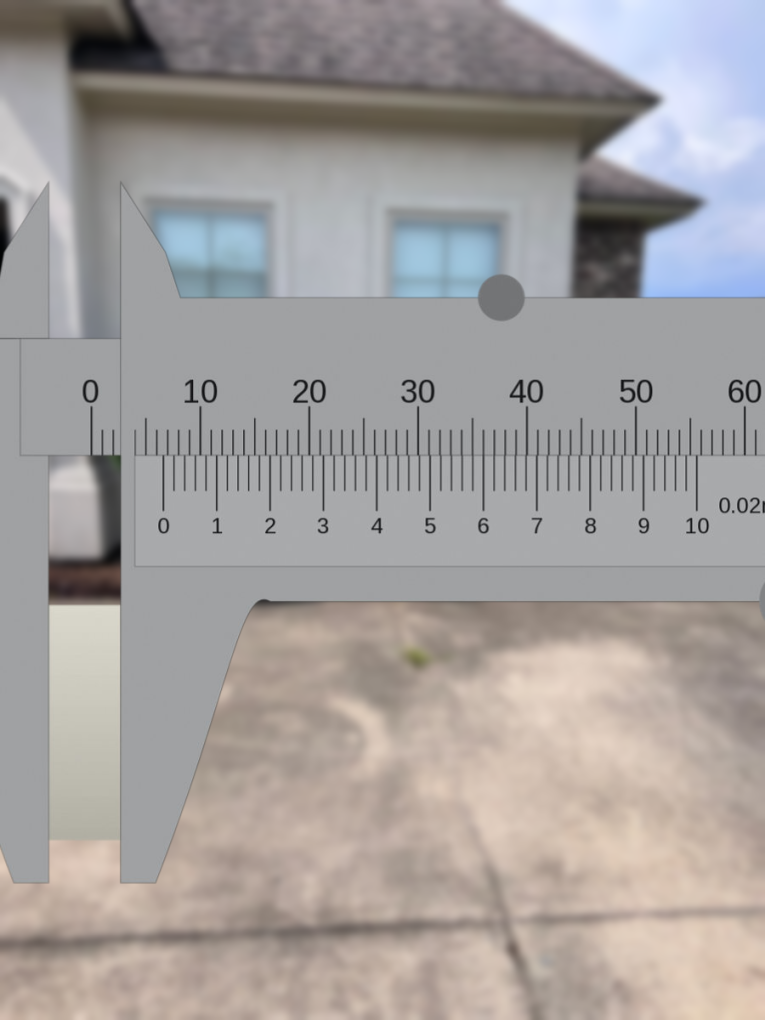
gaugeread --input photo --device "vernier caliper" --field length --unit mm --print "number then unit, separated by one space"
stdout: 6.6 mm
